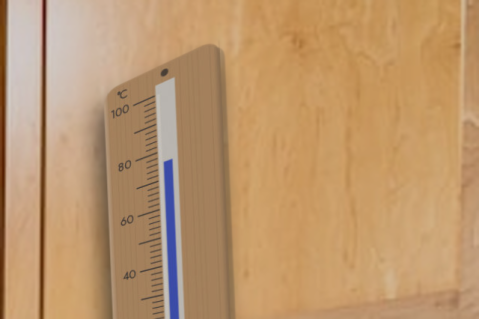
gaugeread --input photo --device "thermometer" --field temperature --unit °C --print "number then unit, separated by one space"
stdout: 76 °C
